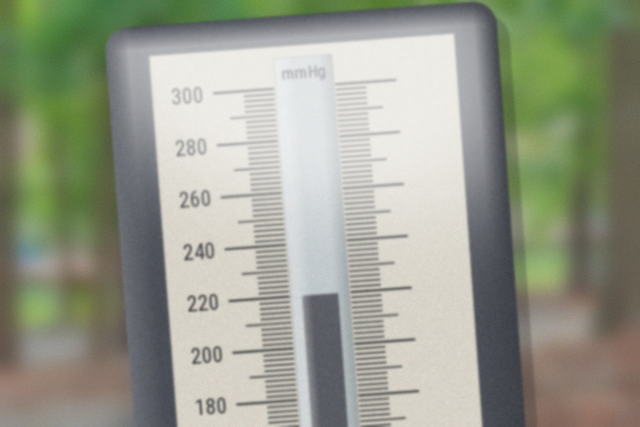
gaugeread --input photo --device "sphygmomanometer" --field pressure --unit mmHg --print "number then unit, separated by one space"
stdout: 220 mmHg
